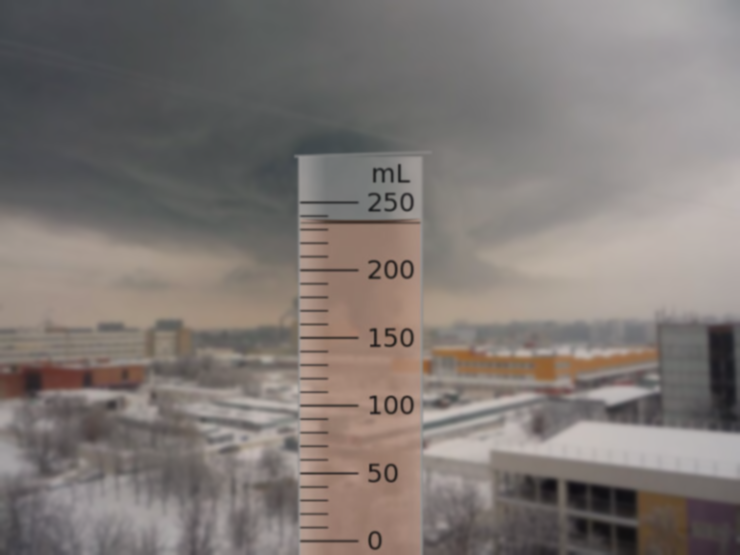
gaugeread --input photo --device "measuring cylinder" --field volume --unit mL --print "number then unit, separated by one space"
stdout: 235 mL
